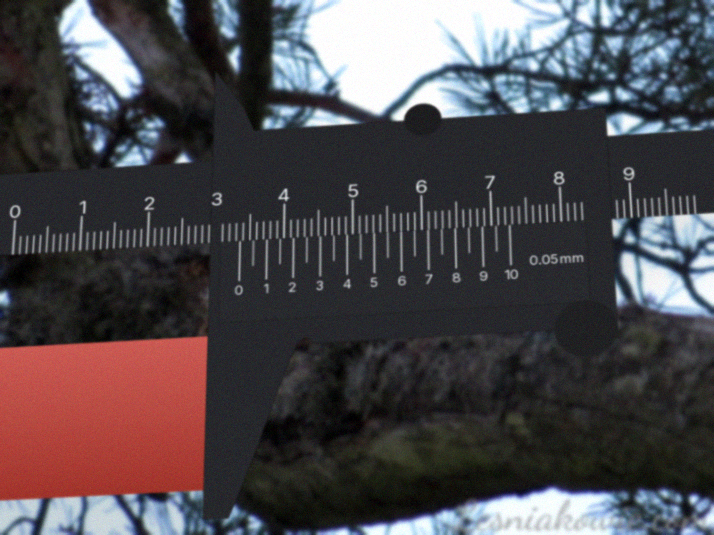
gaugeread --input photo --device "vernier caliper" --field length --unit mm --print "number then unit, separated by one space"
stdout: 33.6 mm
